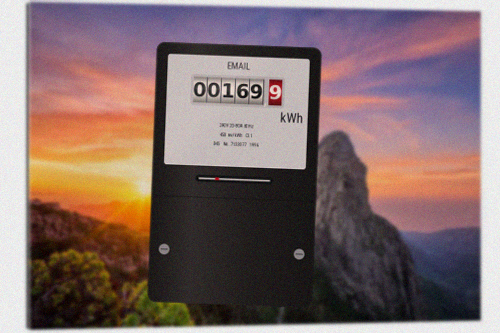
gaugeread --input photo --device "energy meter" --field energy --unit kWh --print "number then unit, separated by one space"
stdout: 169.9 kWh
